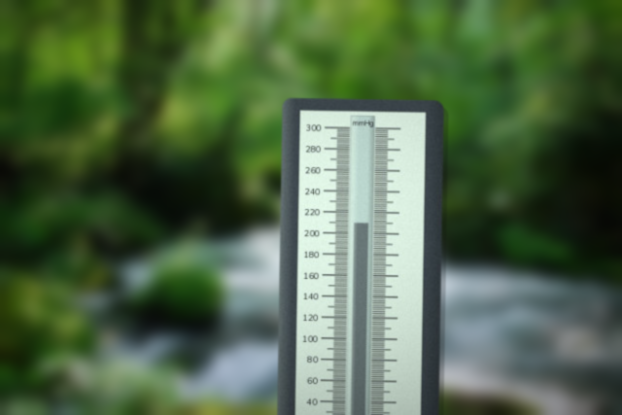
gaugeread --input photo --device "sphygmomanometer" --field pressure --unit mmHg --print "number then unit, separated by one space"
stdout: 210 mmHg
